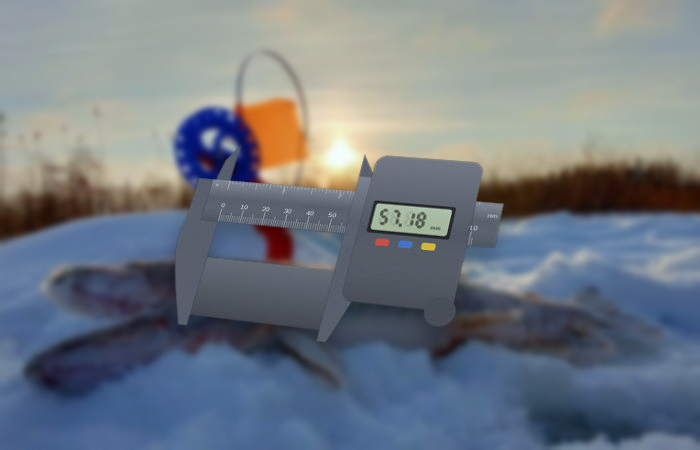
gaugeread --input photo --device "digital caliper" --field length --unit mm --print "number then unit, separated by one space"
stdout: 57.18 mm
